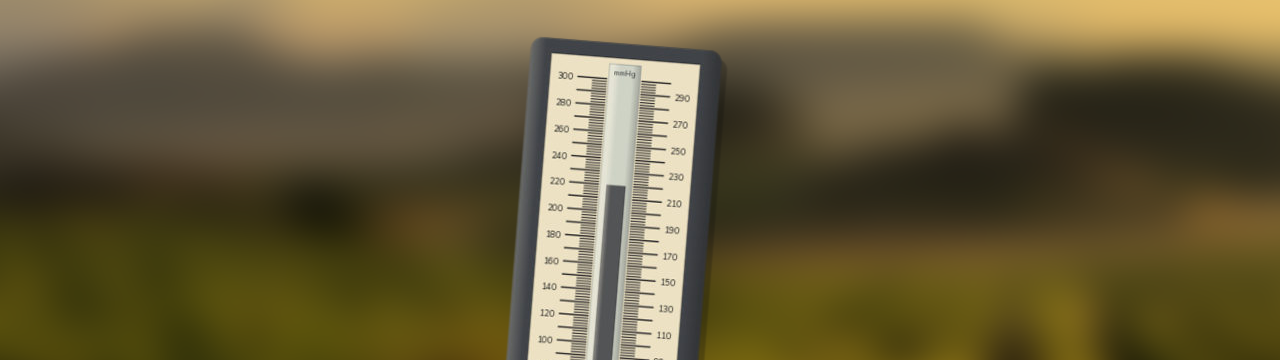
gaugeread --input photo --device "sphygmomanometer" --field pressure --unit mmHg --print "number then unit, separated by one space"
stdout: 220 mmHg
